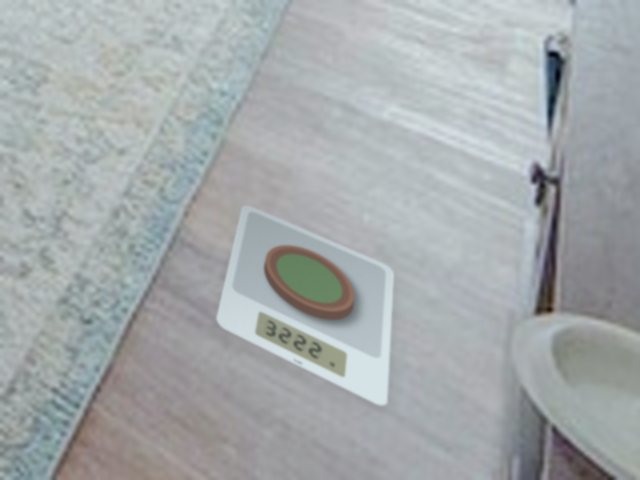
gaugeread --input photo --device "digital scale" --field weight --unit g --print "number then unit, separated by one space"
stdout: 3222 g
